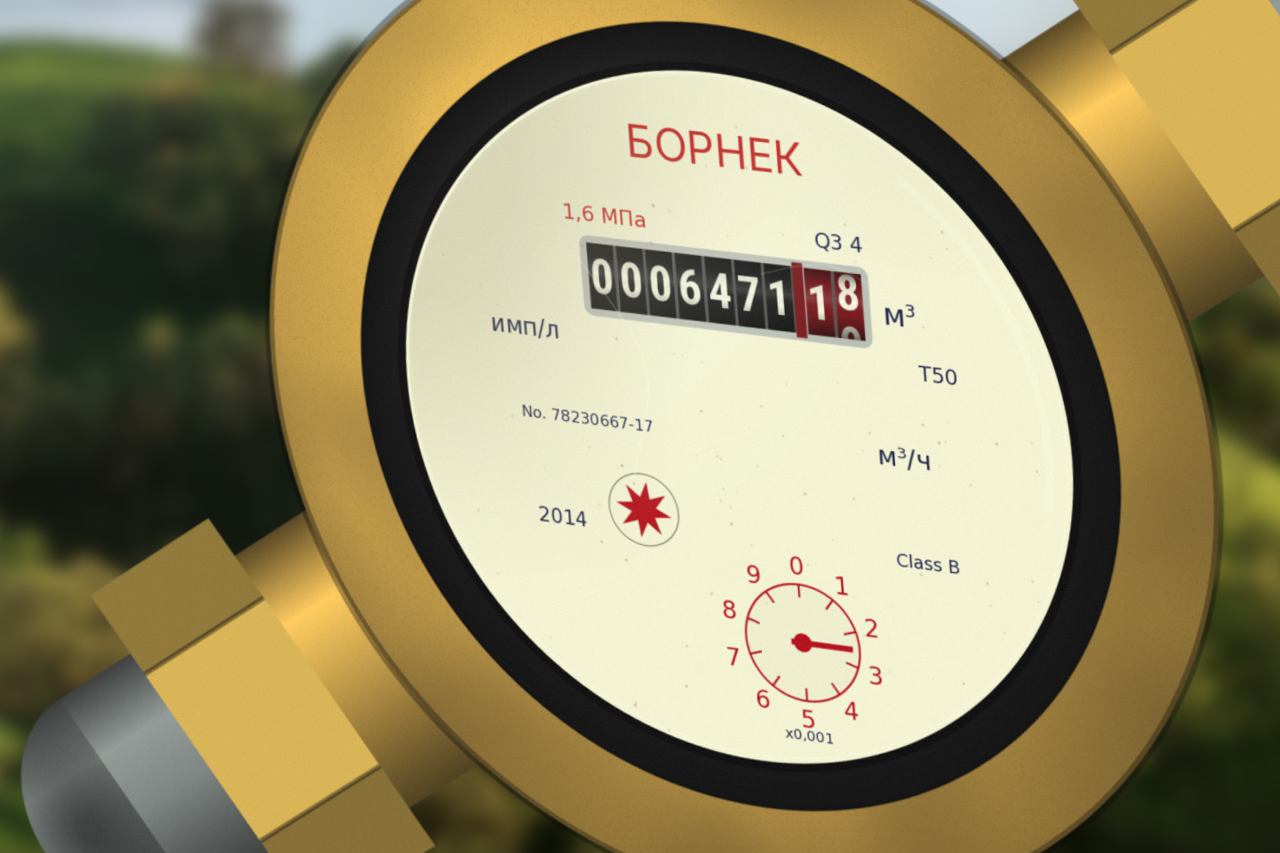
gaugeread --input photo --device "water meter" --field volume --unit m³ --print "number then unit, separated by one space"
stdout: 6471.182 m³
